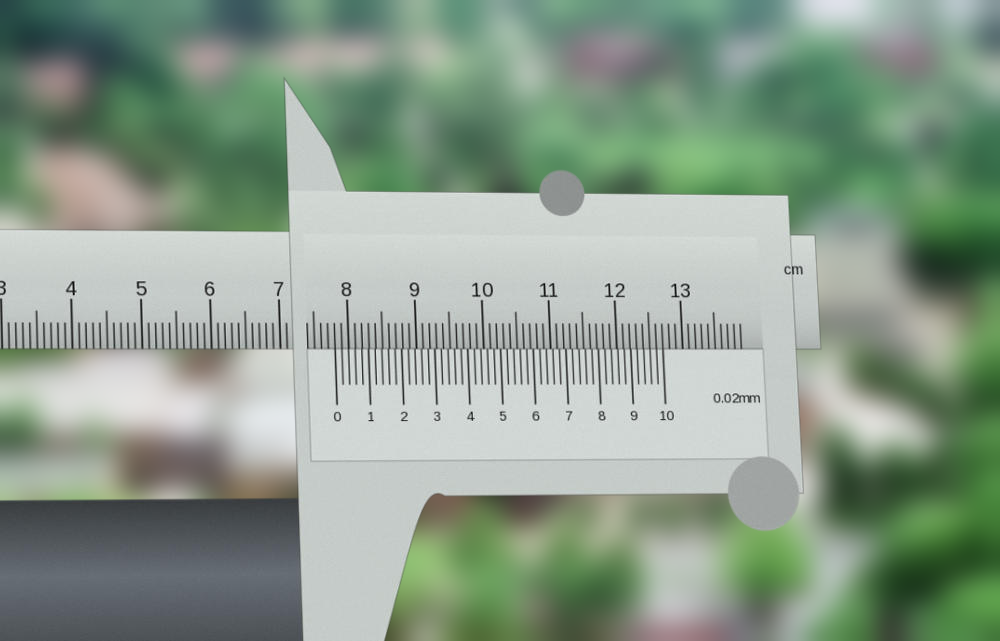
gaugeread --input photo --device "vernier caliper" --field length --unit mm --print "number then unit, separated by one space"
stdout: 78.0 mm
